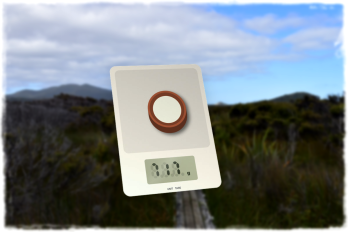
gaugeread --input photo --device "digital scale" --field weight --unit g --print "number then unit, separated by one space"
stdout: 717 g
